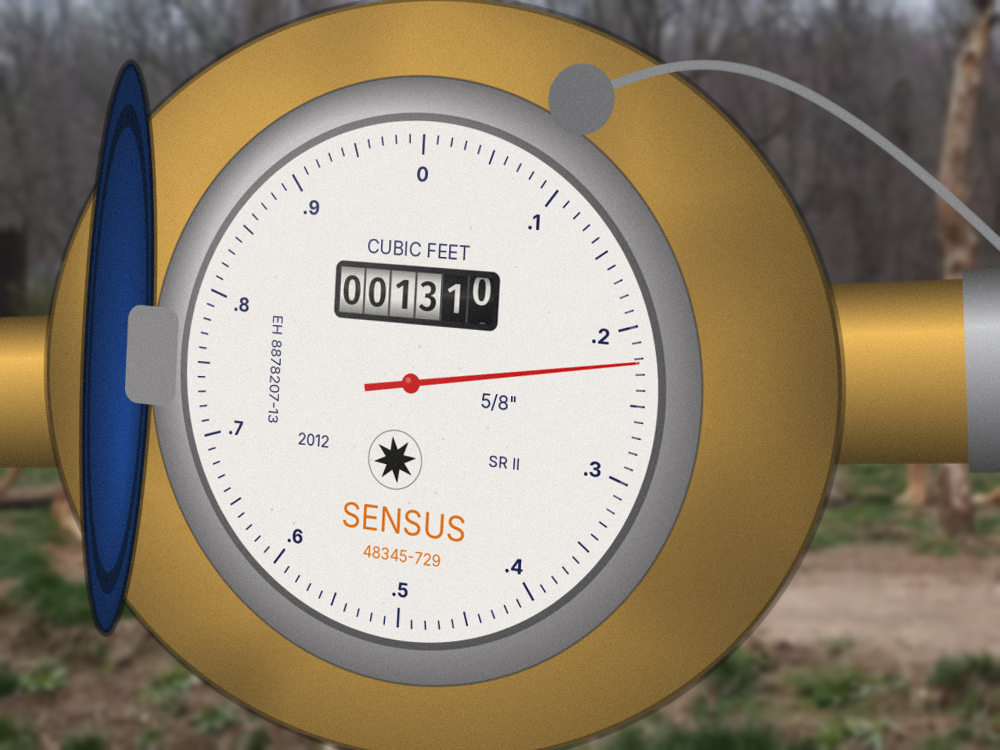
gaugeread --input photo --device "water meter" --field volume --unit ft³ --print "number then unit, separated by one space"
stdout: 1310.22 ft³
